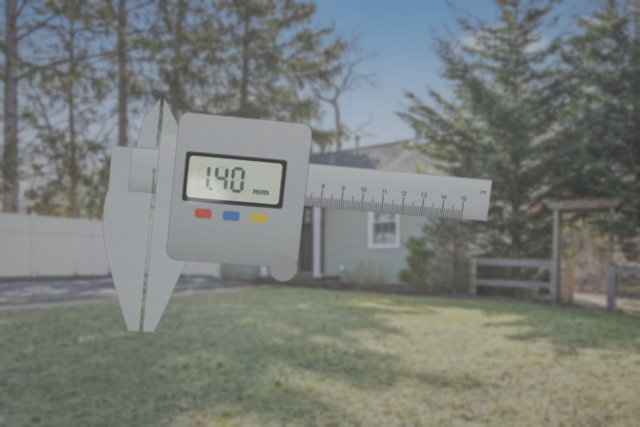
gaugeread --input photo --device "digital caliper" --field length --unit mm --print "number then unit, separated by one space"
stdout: 1.40 mm
